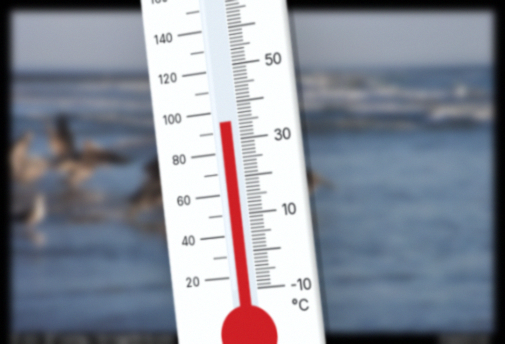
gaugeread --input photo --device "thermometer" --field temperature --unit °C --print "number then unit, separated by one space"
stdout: 35 °C
